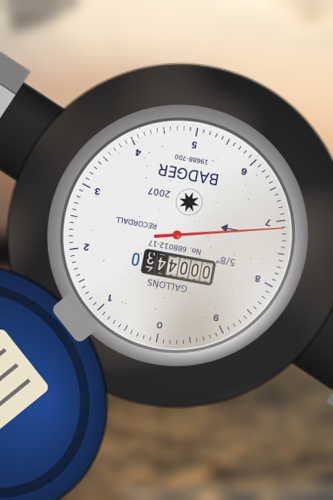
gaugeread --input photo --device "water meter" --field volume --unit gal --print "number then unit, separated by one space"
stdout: 4427.1 gal
